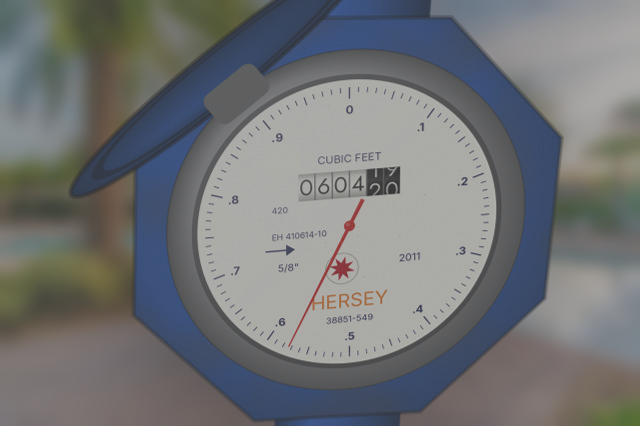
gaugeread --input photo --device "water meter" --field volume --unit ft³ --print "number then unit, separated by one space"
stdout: 60419.57 ft³
